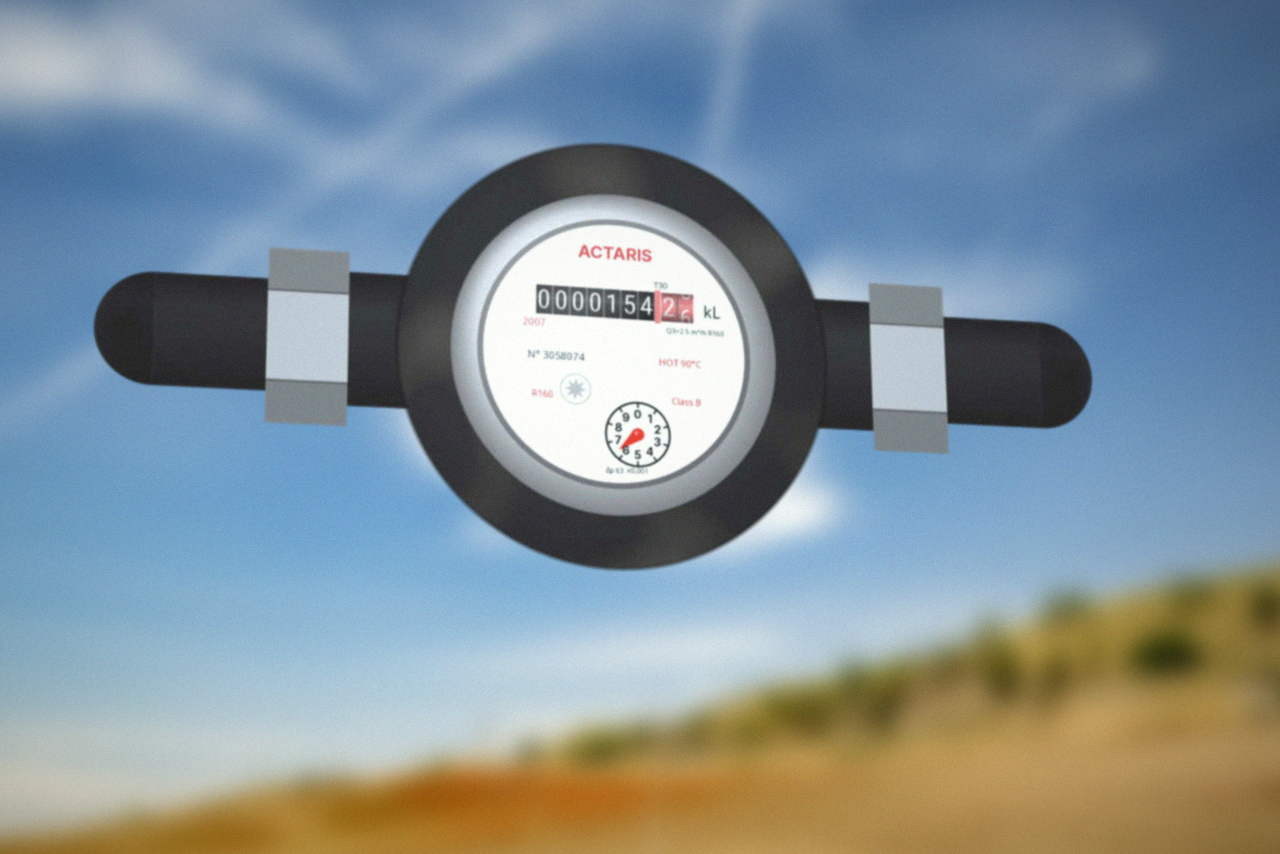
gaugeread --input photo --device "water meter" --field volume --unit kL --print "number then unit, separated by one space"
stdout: 154.256 kL
